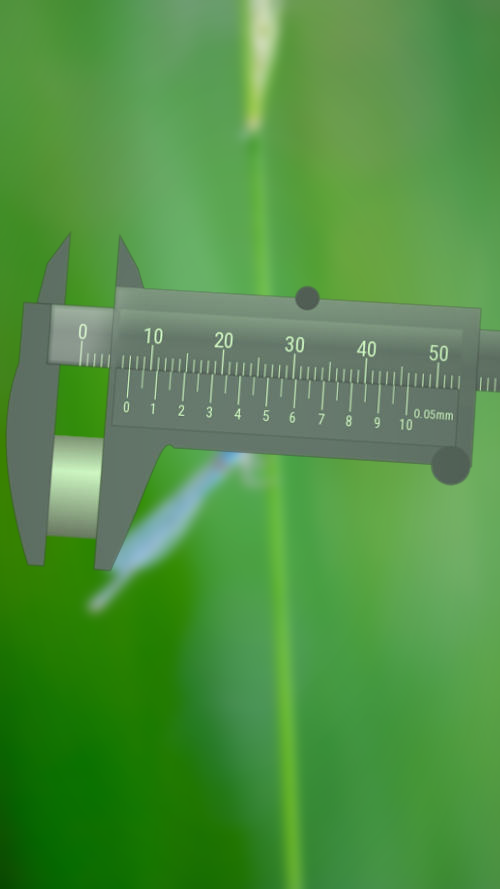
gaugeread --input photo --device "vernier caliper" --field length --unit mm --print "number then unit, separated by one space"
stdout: 7.0 mm
